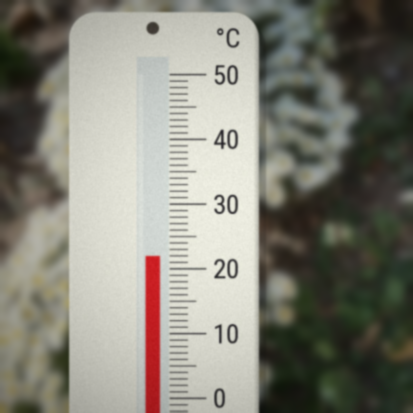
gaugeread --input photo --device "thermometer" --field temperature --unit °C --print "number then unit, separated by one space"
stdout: 22 °C
